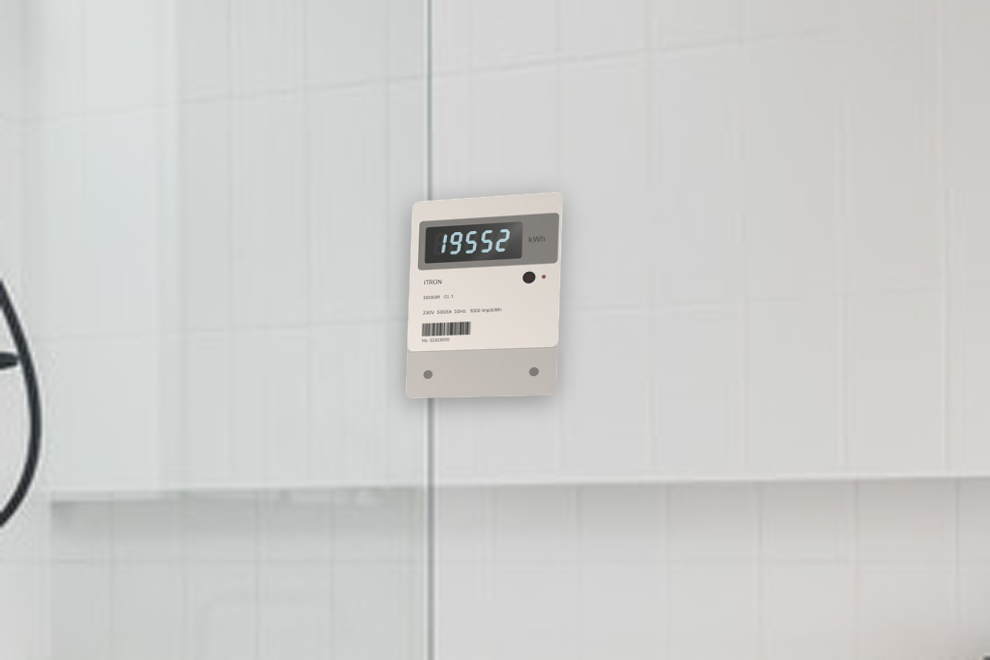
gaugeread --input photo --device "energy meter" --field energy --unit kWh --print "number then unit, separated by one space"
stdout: 19552 kWh
